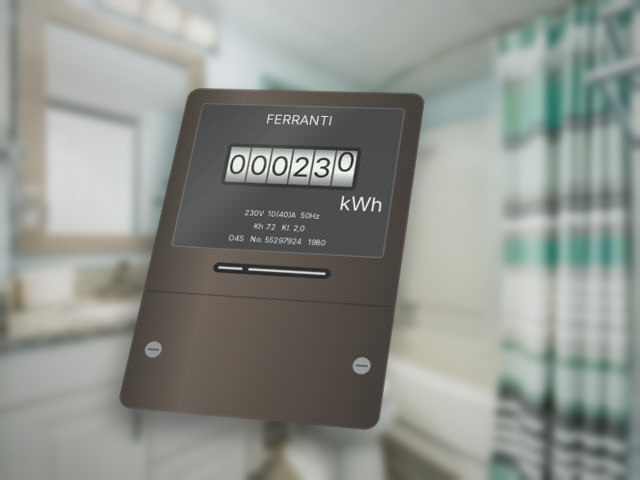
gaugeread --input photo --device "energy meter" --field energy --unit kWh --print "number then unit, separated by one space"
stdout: 230 kWh
